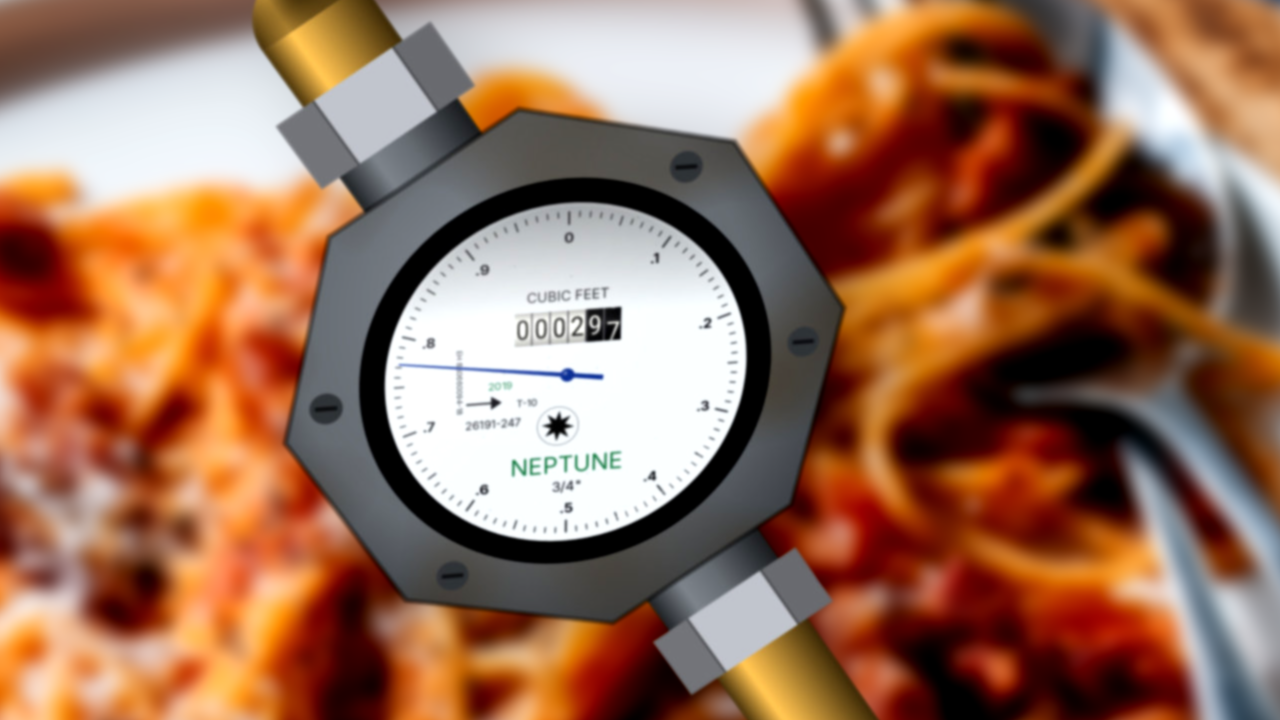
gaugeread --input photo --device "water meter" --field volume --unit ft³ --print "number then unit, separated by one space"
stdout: 296.77 ft³
